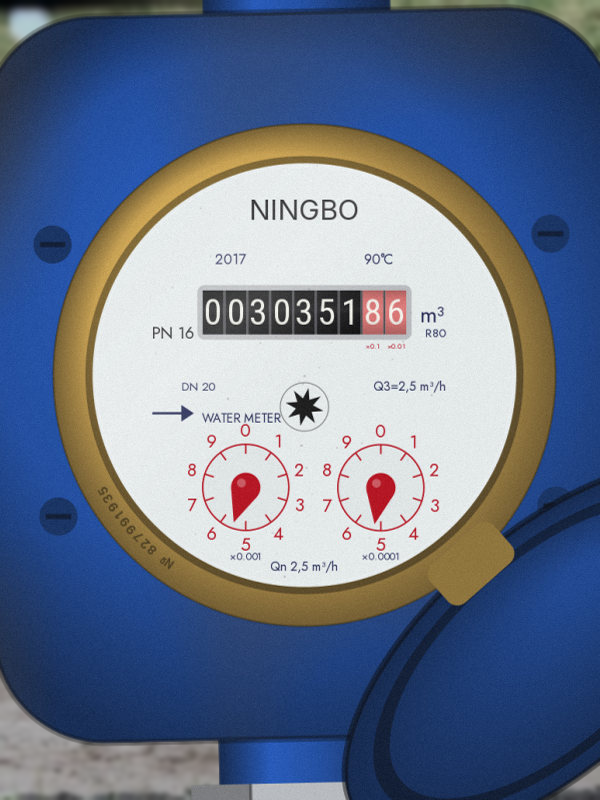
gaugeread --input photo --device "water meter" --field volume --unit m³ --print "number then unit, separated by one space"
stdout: 30351.8655 m³
